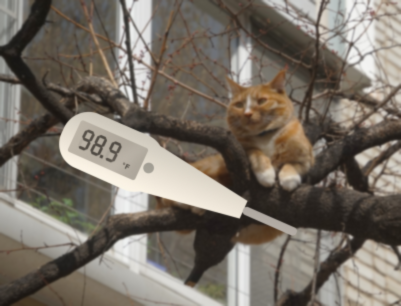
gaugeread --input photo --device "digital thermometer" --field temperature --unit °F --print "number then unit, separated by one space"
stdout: 98.9 °F
